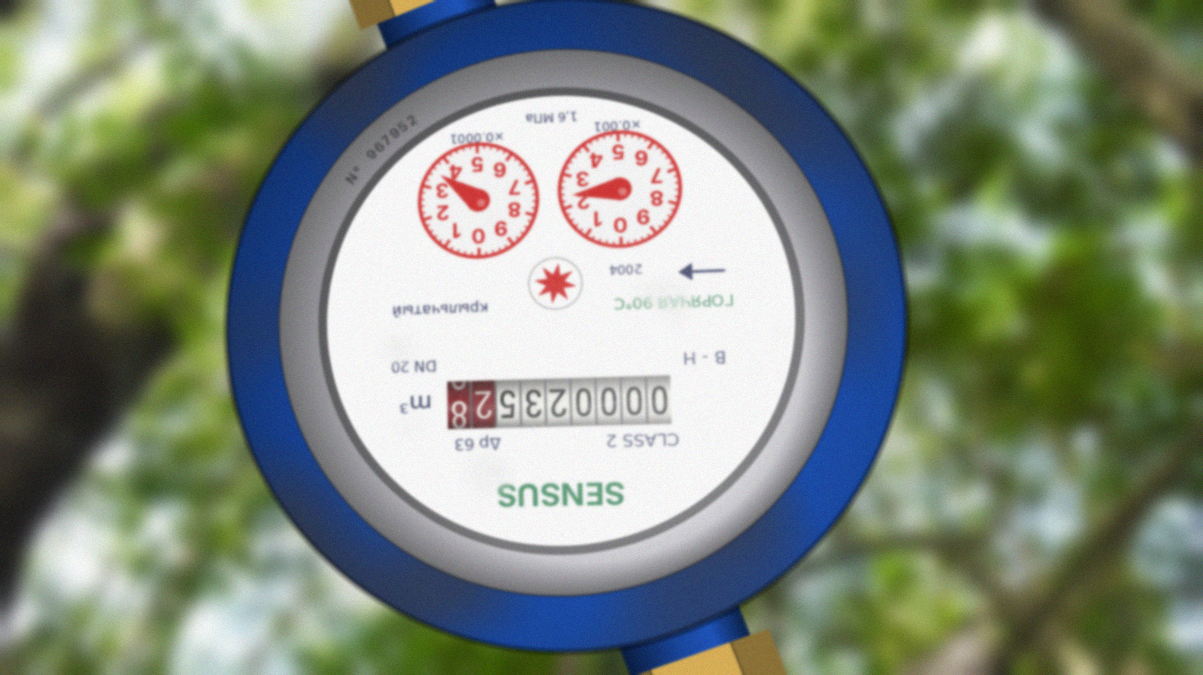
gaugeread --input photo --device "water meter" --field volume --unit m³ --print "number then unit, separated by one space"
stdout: 235.2823 m³
